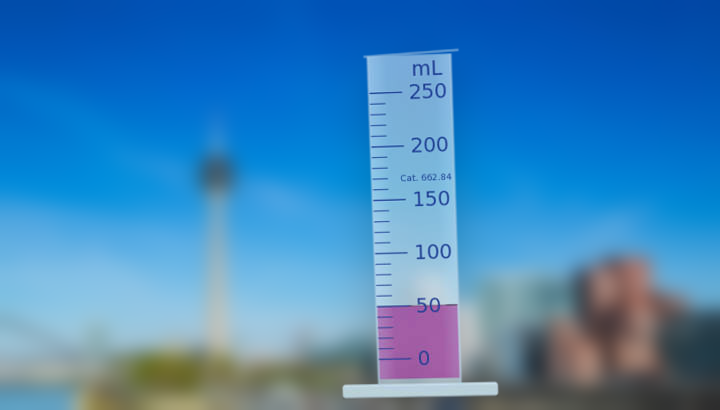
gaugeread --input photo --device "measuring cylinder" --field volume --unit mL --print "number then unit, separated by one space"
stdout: 50 mL
